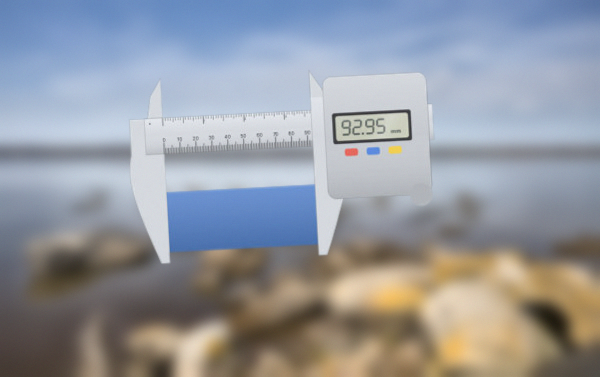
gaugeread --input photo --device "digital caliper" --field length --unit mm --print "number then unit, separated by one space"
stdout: 92.95 mm
